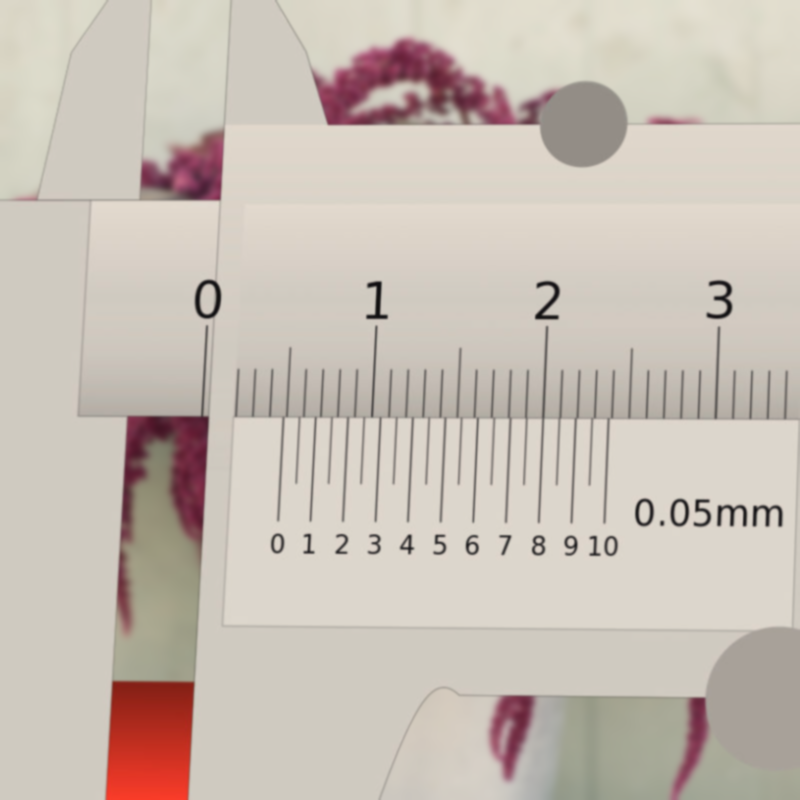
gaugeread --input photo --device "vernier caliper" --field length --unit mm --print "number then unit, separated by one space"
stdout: 4.8 mm
